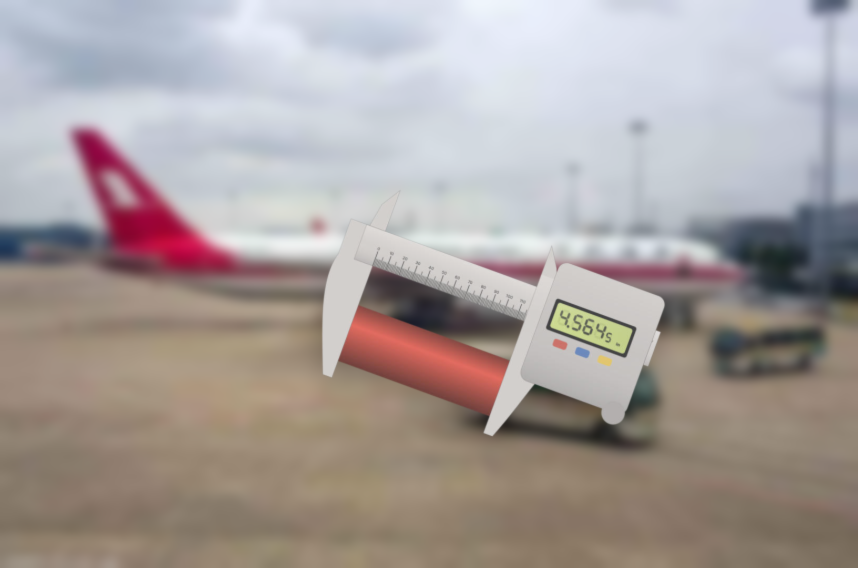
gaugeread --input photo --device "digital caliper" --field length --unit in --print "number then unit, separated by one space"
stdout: 4.5645 in
